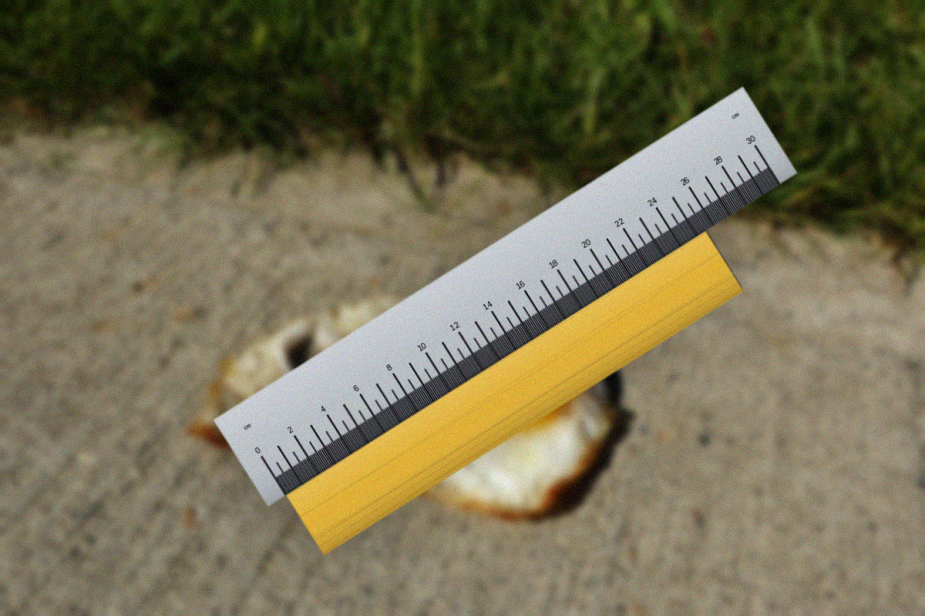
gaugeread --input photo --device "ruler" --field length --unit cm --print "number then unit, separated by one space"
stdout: 25.5 cm
